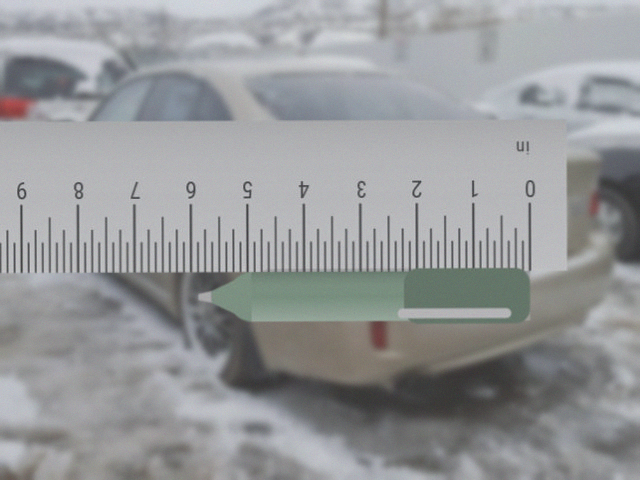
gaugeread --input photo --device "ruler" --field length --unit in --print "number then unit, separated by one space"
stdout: 5.875 in
